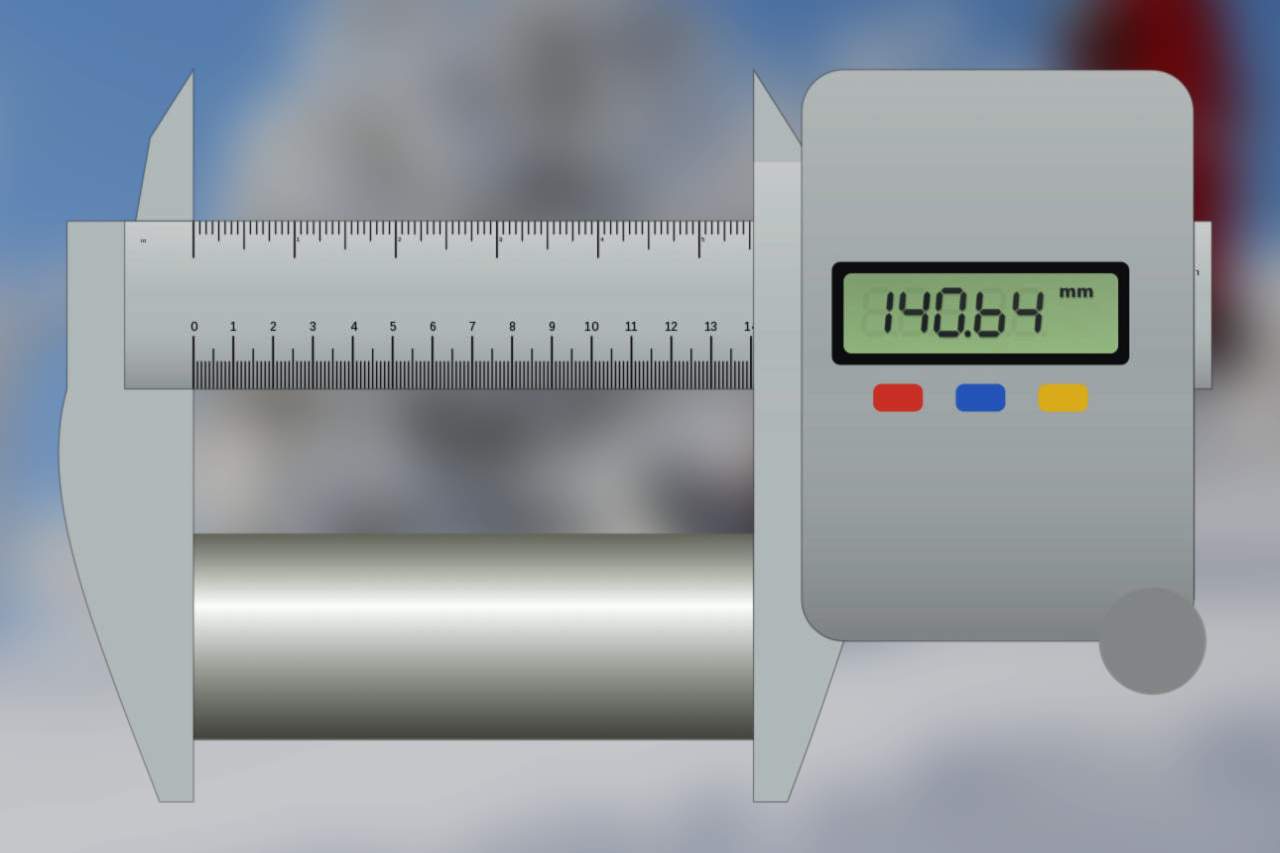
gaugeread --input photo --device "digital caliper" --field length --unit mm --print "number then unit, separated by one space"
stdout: 140.64 mm
